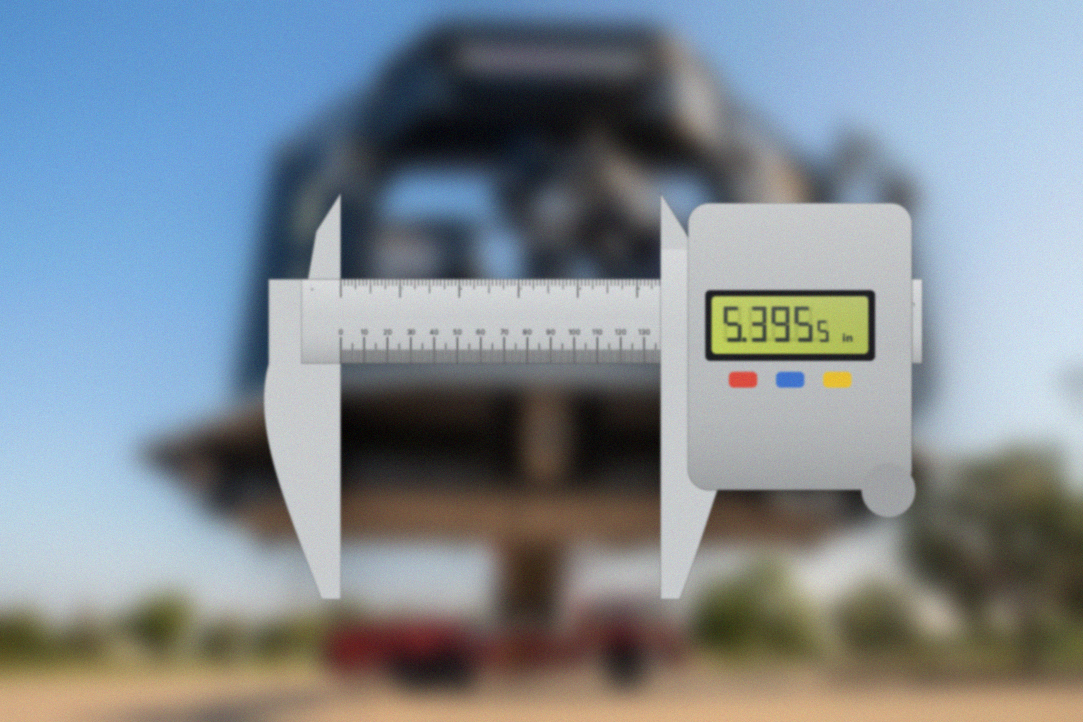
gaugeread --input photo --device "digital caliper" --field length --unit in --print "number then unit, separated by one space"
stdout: 5.3955 in
